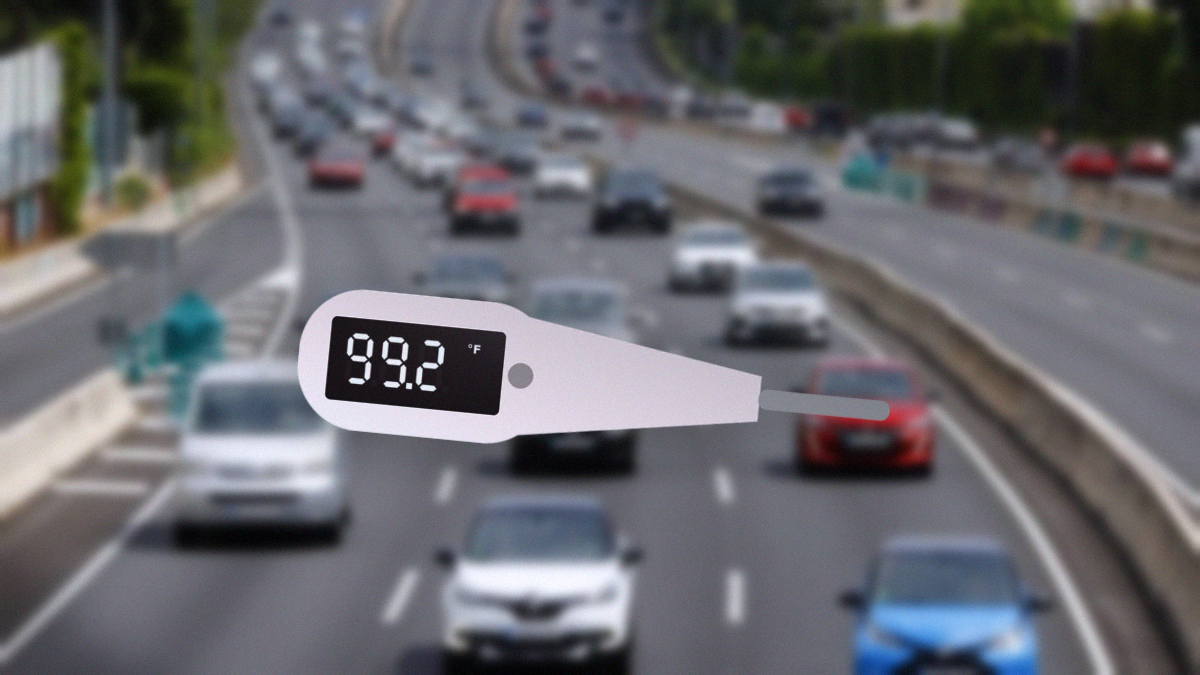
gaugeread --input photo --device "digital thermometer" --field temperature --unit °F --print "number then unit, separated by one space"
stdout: 99.2 °F
